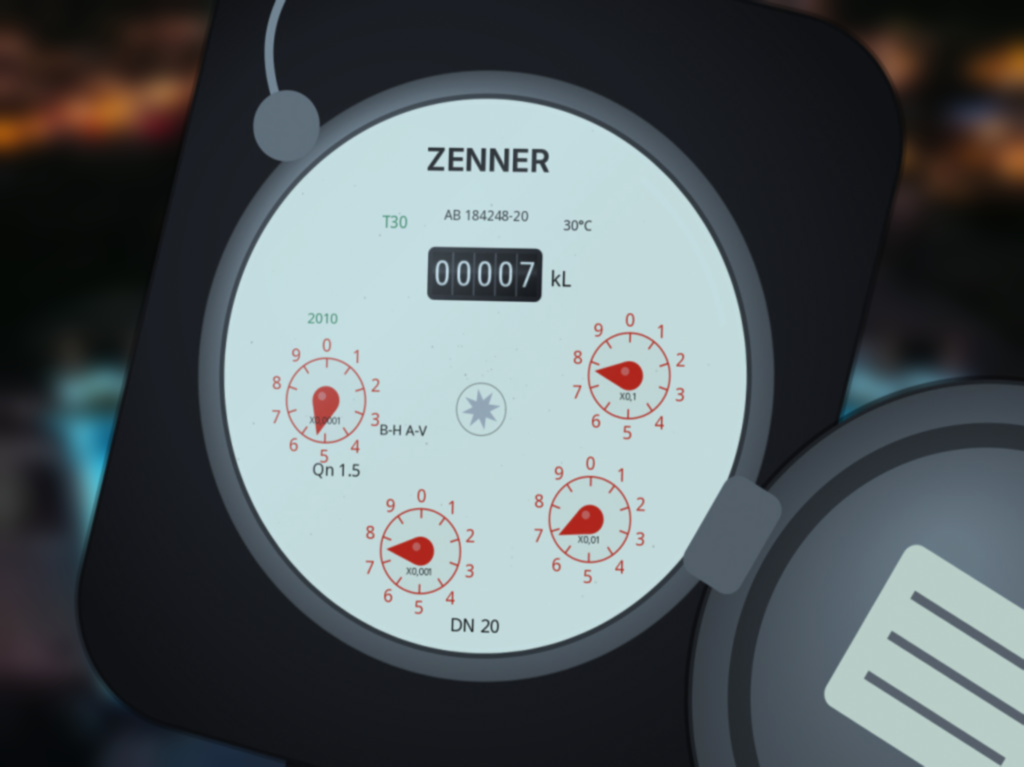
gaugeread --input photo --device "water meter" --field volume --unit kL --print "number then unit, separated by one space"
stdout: 7.7675 kL
